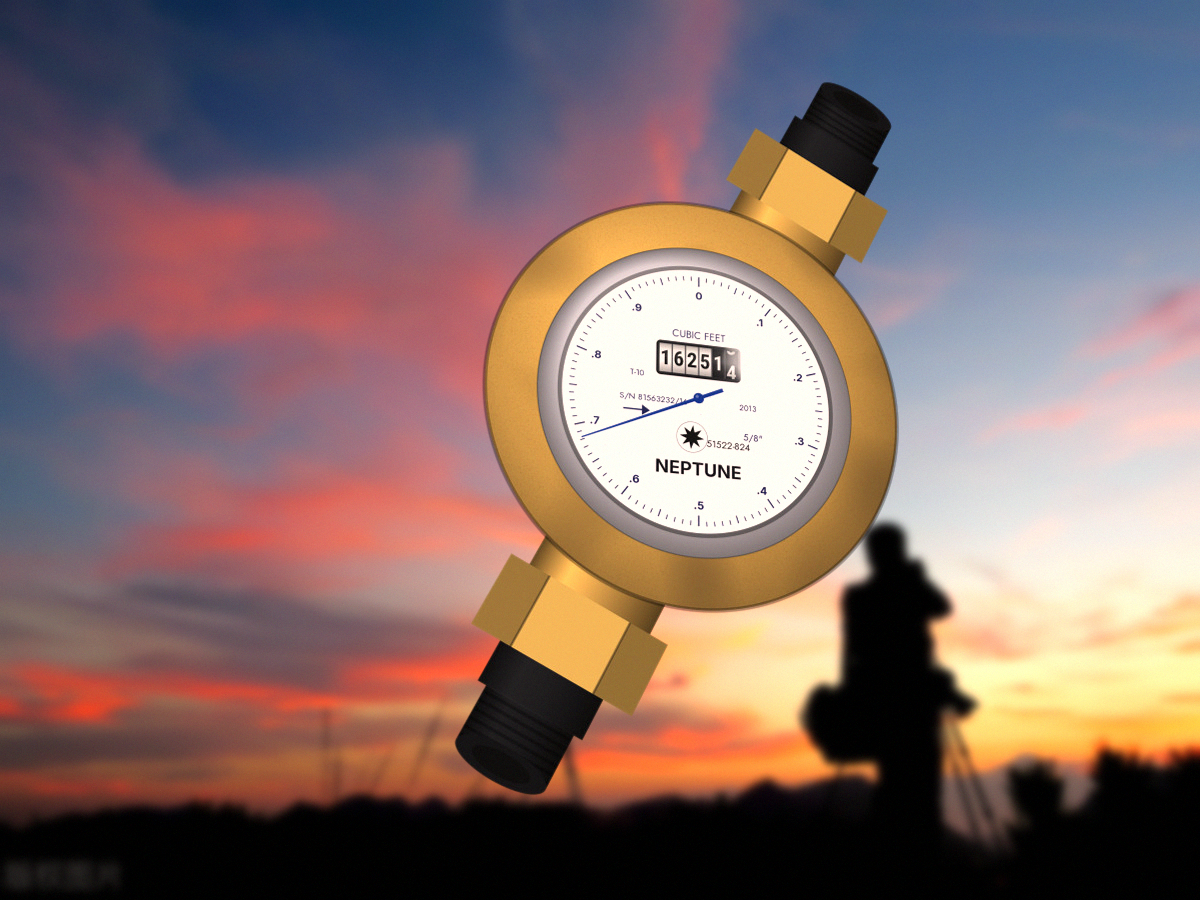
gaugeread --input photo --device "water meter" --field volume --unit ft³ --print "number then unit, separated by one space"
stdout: 162513.68 ft³
